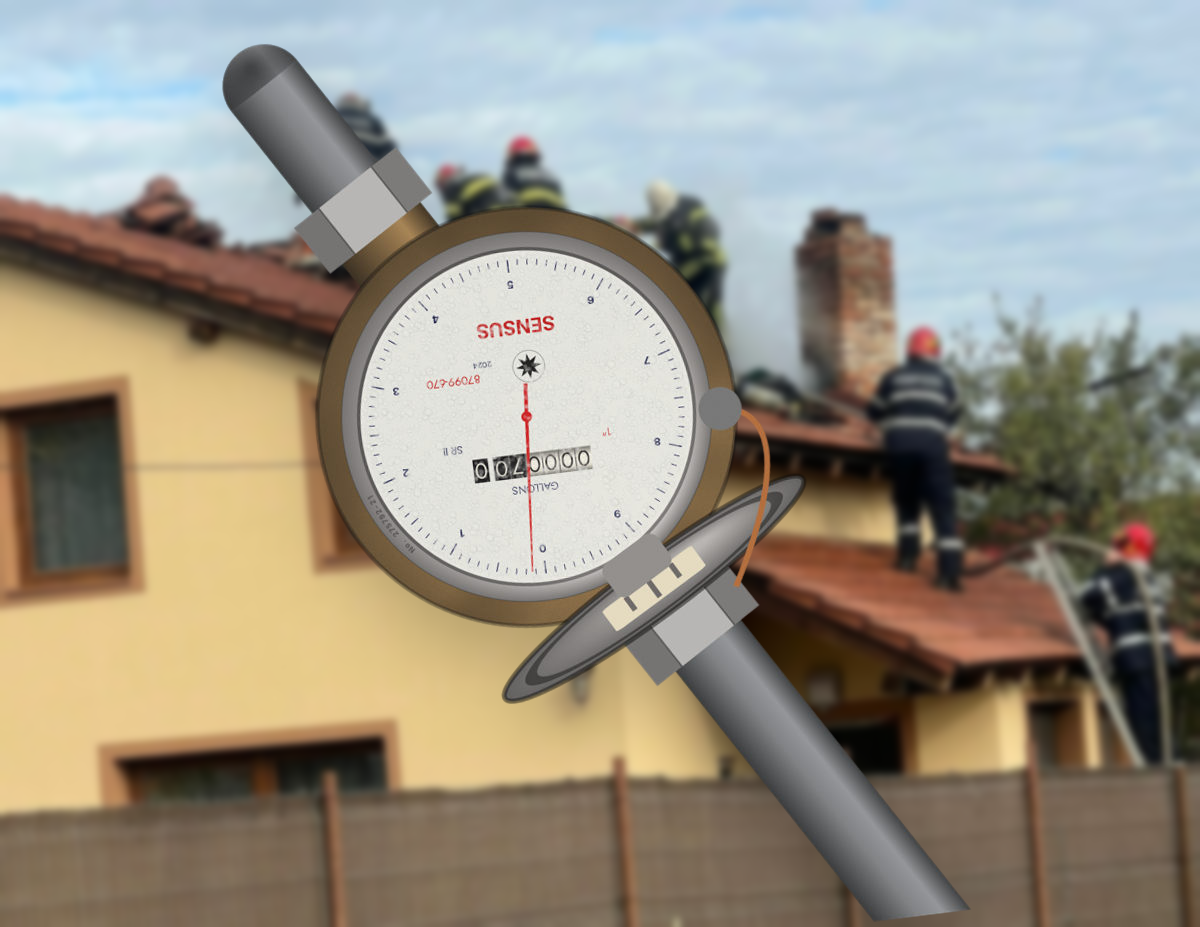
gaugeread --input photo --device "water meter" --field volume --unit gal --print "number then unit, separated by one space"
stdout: 700.1 gal
